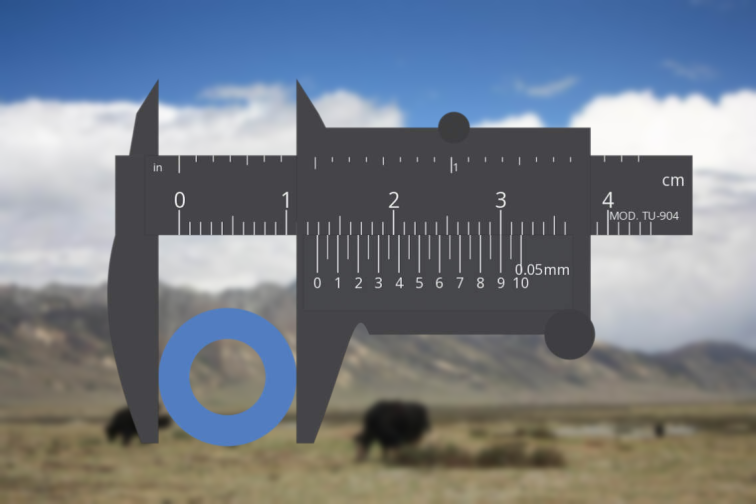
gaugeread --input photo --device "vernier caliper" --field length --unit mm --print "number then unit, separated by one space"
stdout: 12.9 mm
